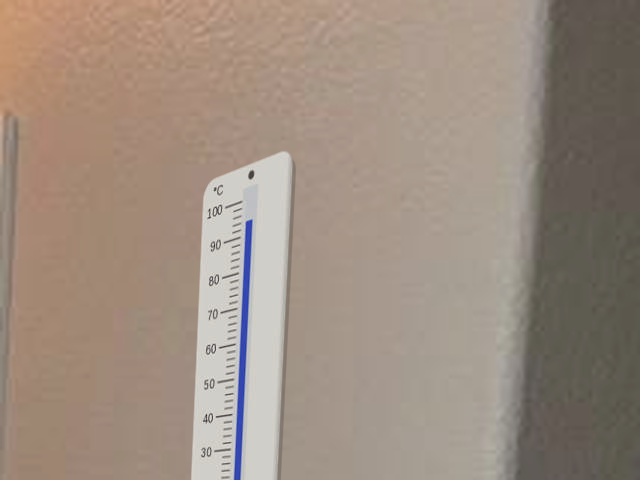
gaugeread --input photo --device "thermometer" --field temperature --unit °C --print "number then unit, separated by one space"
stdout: 94 °C
